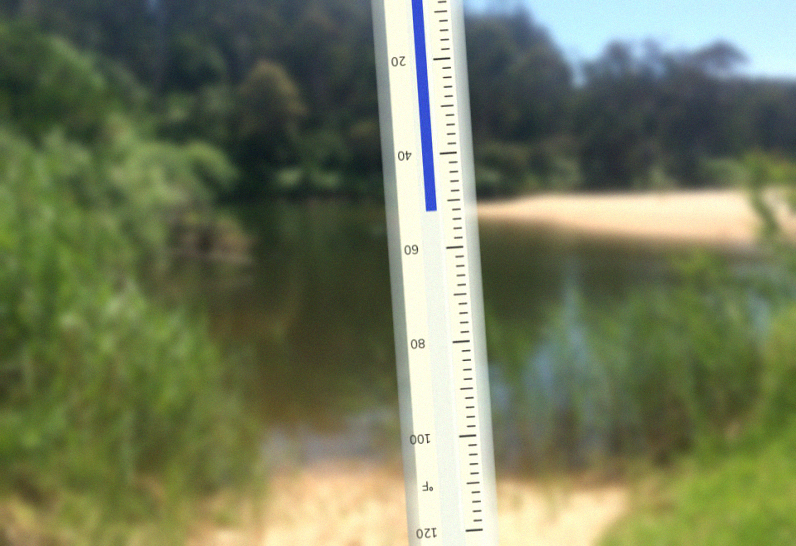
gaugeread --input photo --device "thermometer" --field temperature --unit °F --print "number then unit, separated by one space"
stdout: 52 °F
